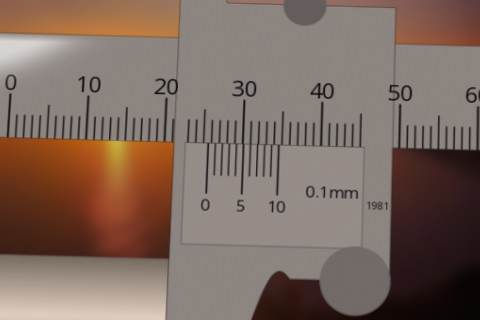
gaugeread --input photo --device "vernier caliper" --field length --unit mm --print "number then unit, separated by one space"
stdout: 25.6 mm
